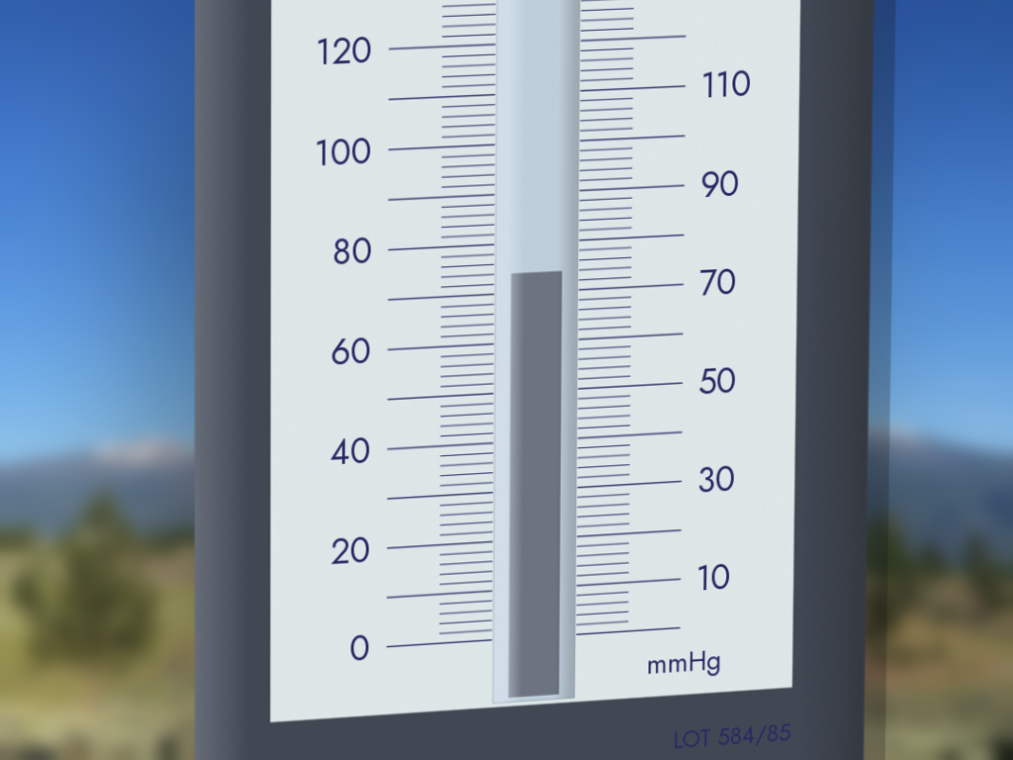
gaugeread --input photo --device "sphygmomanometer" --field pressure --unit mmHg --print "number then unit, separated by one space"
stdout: 74 mmHg
